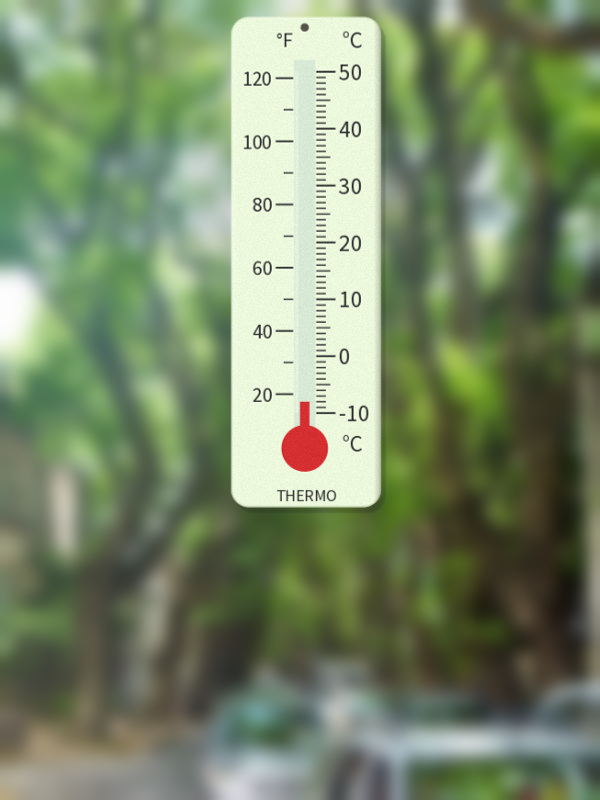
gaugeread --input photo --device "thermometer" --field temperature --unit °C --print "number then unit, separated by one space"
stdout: -8 °C
